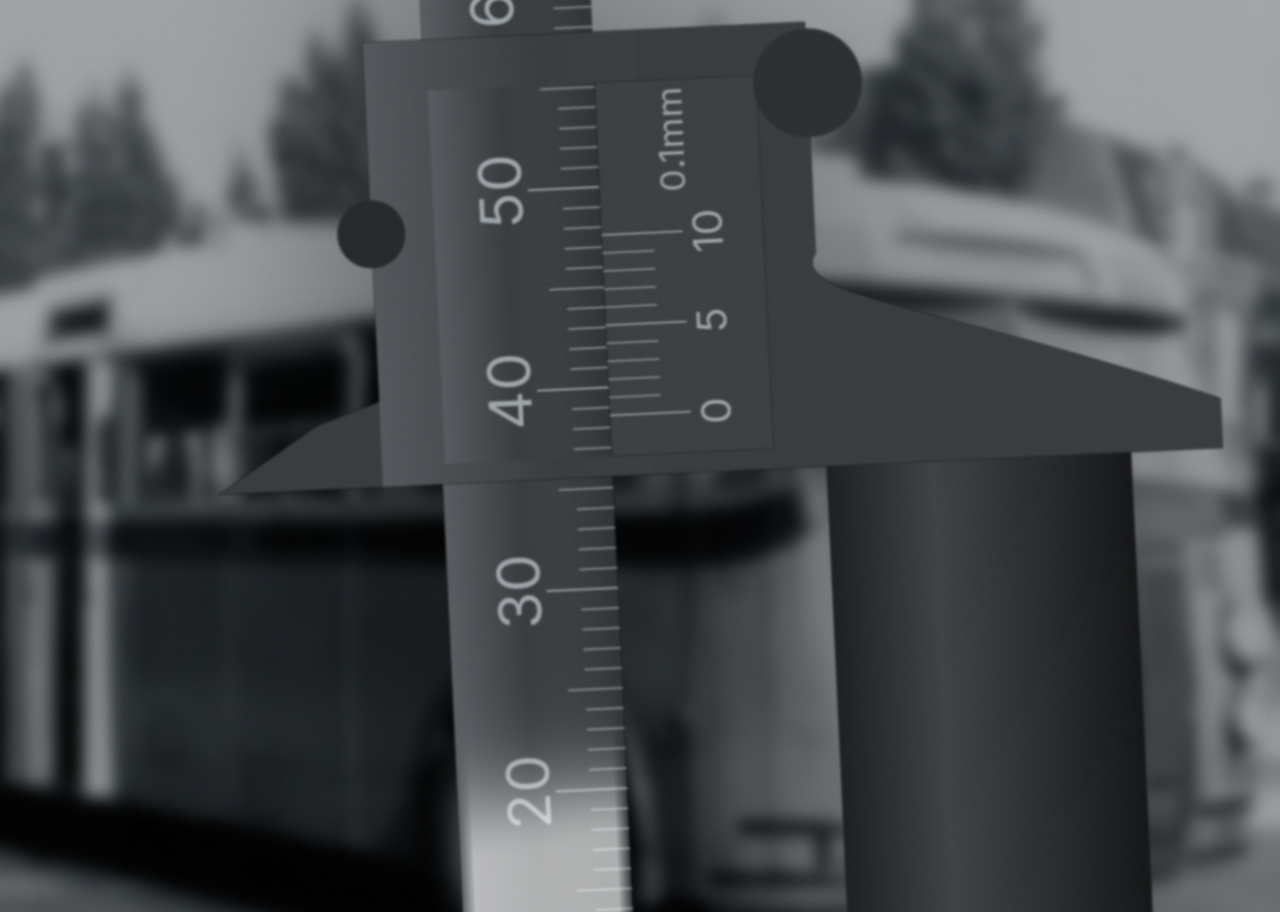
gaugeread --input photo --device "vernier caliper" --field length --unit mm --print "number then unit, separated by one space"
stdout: 38.6 mm
